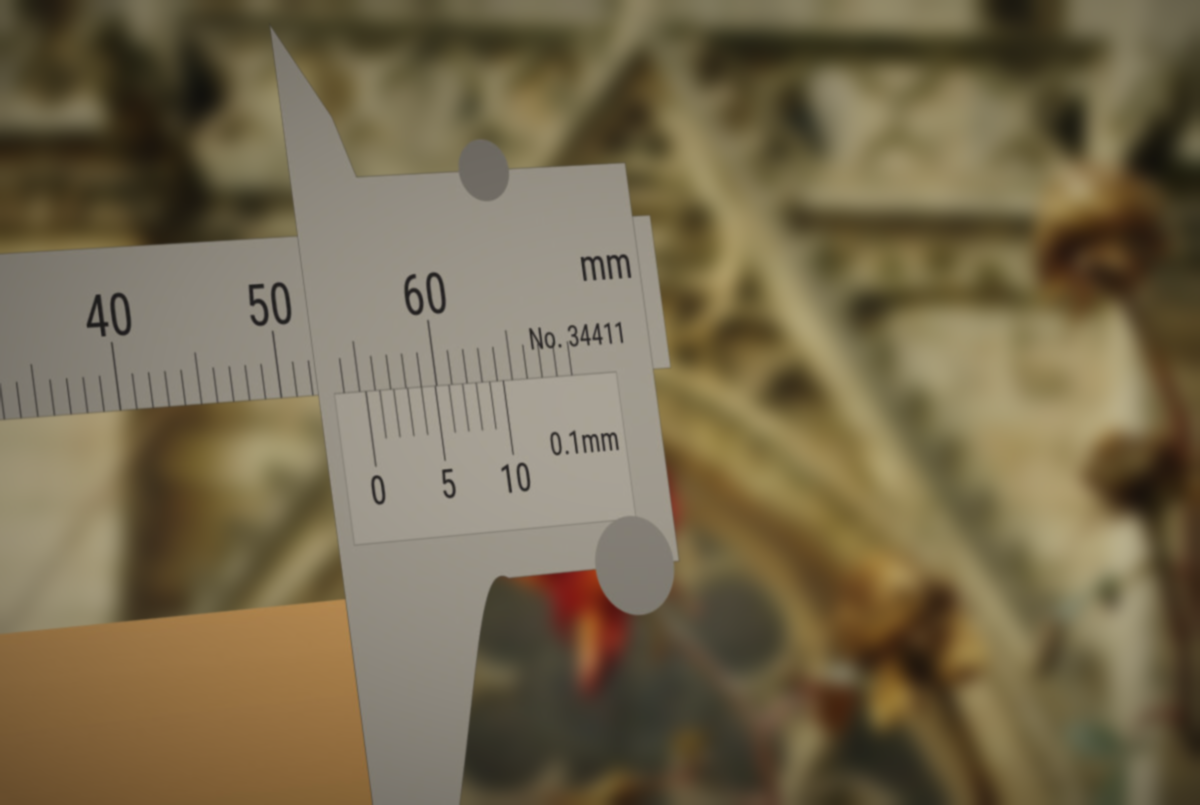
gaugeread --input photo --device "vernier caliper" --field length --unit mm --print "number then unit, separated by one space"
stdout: 55.4 mm
